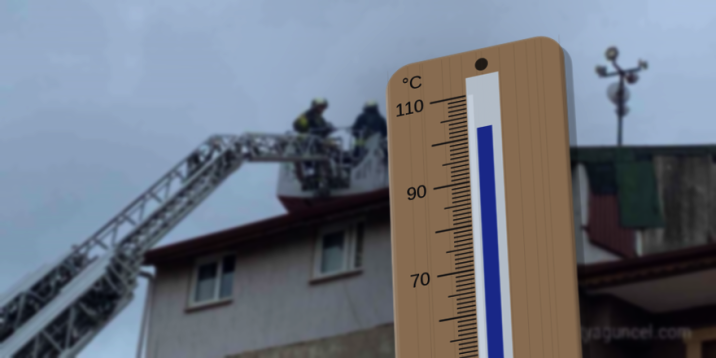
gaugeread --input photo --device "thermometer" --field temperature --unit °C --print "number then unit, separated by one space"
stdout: 102 °C
